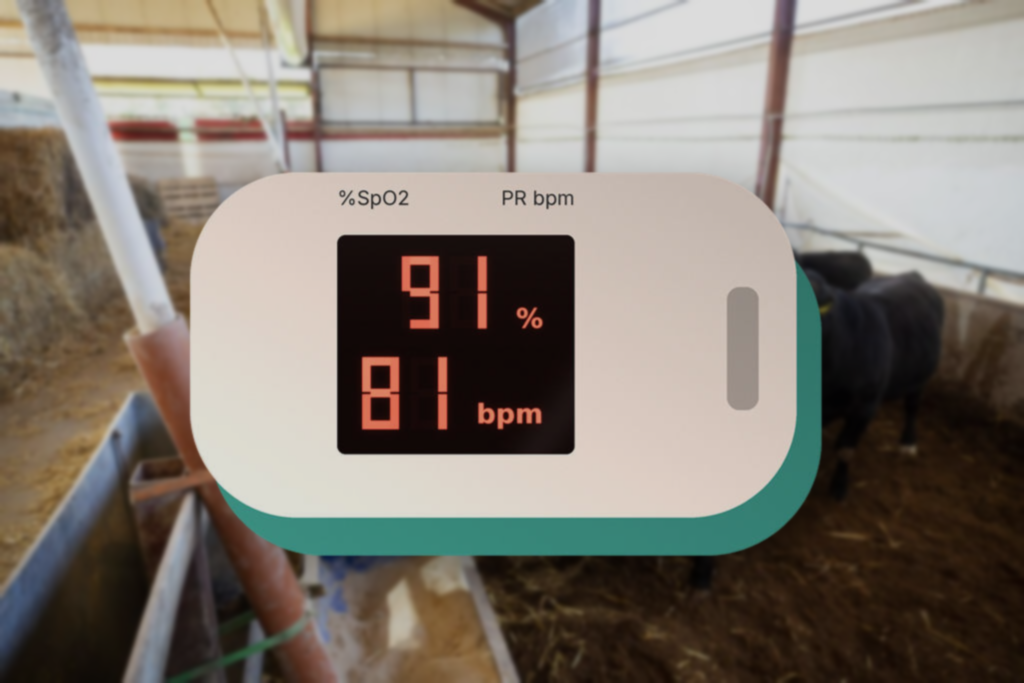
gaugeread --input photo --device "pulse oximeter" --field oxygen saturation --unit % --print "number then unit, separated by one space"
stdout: 91 %
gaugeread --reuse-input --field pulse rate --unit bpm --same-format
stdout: 81 bpm
